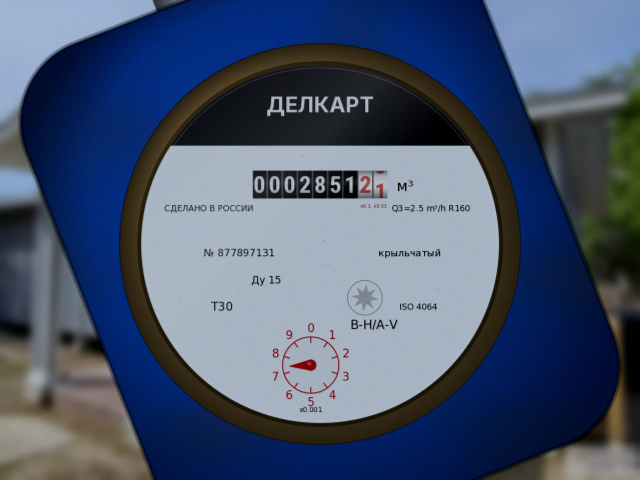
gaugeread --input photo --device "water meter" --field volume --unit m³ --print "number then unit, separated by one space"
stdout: 2851.207 m³
